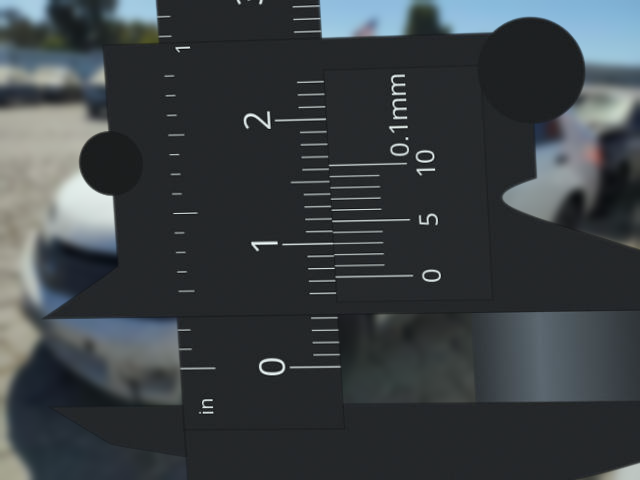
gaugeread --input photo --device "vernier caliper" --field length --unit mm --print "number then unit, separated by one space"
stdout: 7.3 mm
